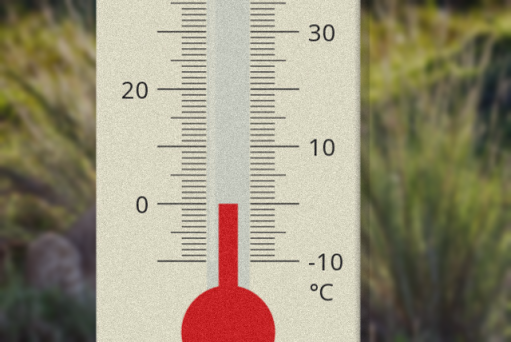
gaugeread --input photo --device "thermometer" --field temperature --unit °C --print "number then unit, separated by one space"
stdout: 0 °C
